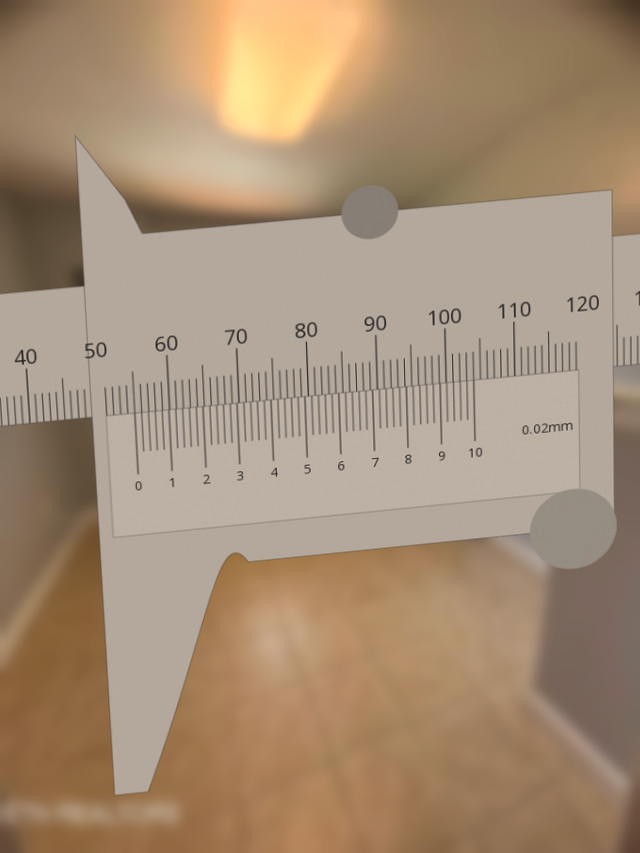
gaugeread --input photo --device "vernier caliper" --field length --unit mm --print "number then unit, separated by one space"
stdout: 55.0 mm
